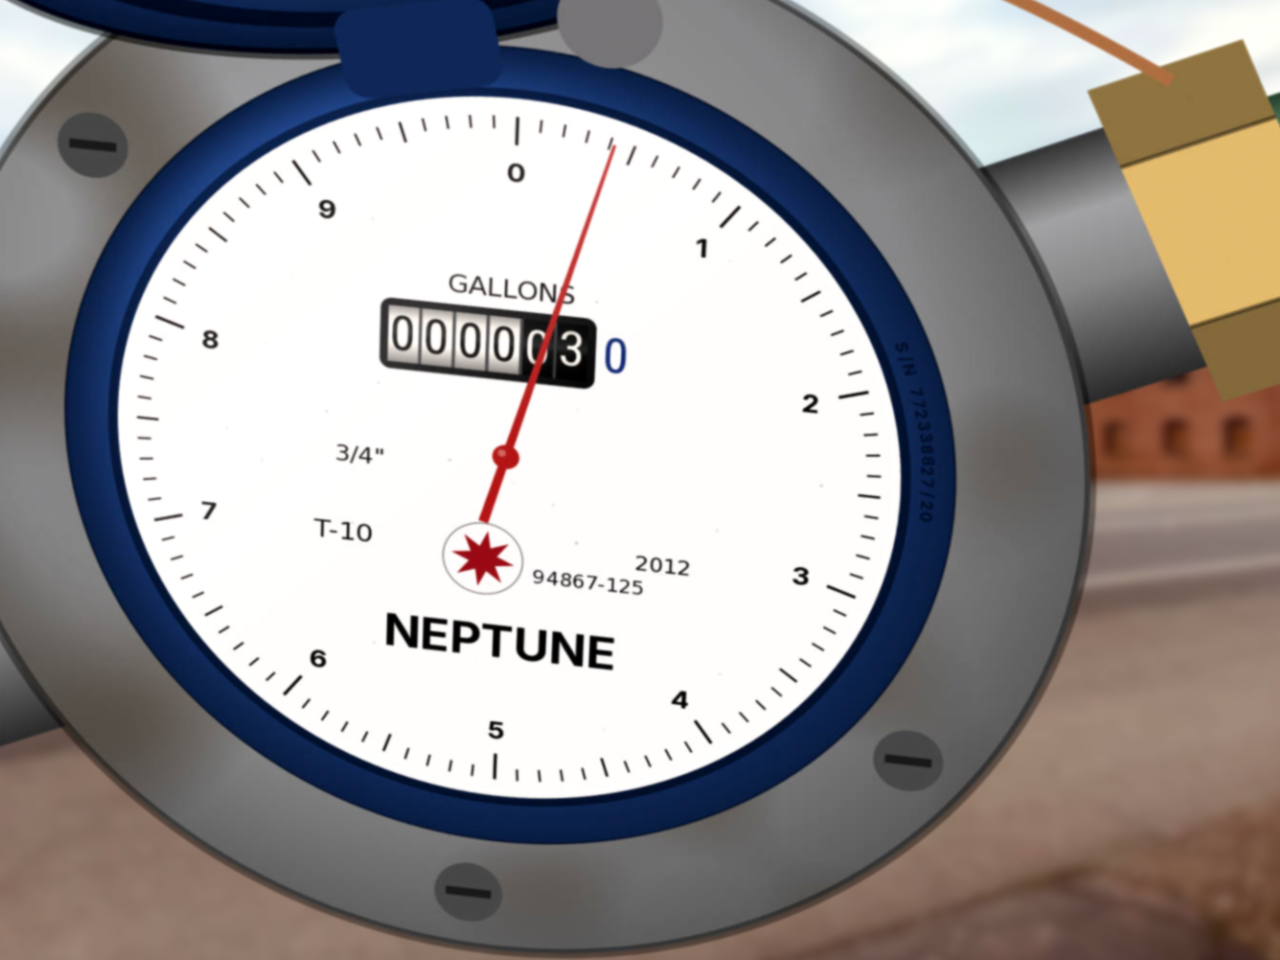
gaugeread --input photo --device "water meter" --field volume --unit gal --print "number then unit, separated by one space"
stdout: 30.4 gal
